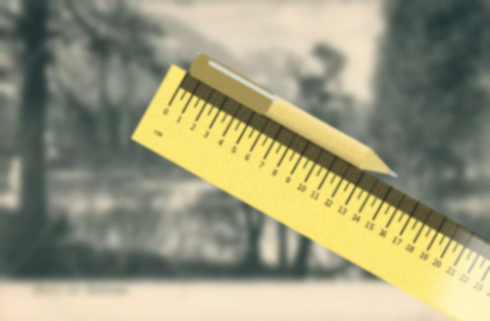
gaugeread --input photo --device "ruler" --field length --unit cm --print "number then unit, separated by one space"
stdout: 15 cm
